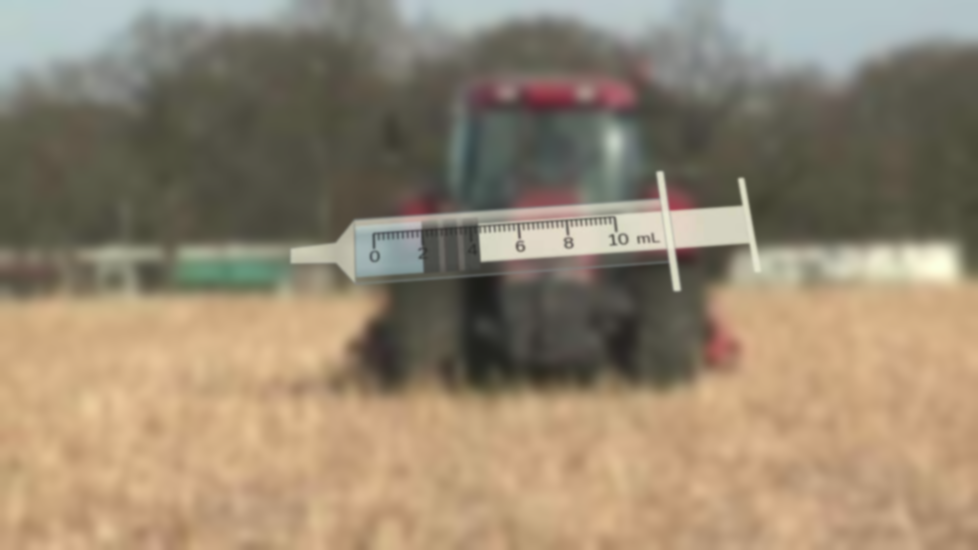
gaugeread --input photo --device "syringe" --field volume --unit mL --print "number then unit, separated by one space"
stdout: 2 mL
